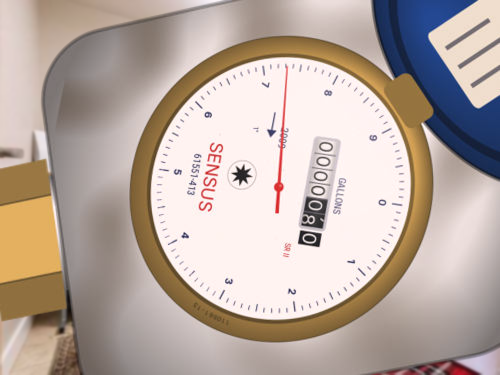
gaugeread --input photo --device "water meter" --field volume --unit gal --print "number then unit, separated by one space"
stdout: 77.3 gal
